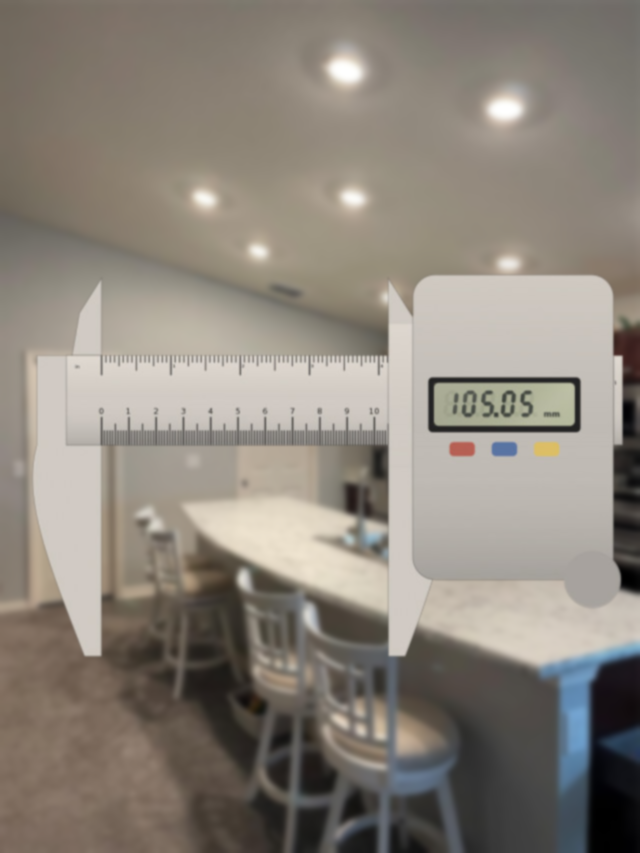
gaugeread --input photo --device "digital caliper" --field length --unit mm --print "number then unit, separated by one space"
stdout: 105.05 mm
